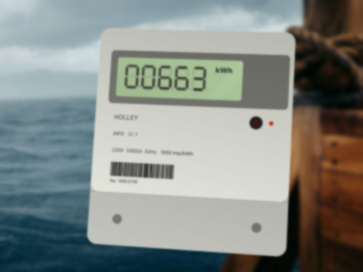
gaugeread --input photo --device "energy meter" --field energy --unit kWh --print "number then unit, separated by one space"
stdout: 663 kWh
